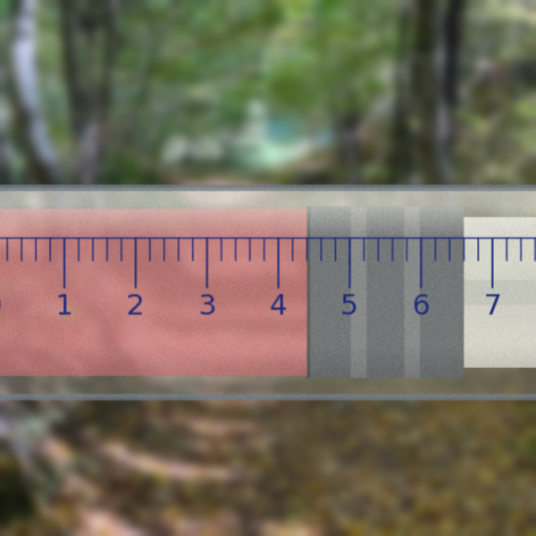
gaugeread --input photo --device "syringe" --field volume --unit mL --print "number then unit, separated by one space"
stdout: 4.4 mL
